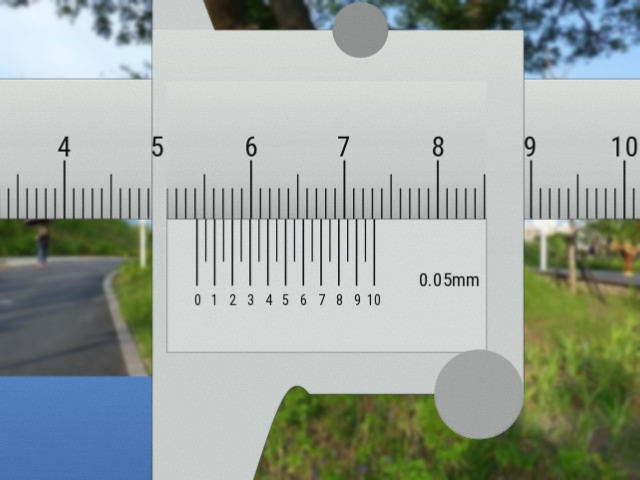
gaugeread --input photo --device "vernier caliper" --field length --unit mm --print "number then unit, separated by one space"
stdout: 54.2 mm
